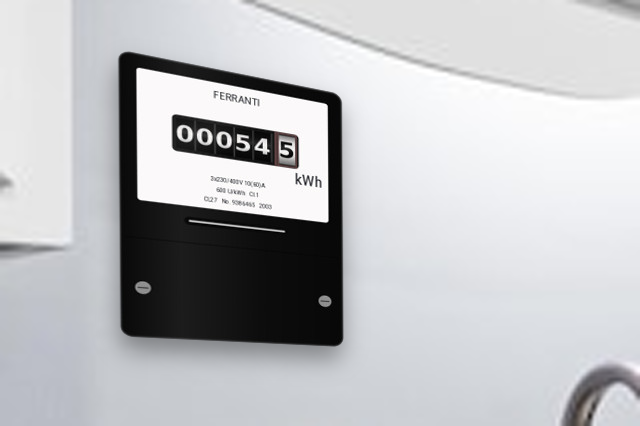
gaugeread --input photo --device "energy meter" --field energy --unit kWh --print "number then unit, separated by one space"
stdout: 54.5 kWh
